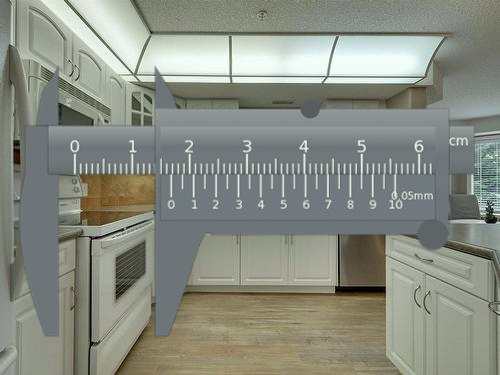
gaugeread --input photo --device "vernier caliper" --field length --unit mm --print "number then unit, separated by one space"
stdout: 16.8 mm
